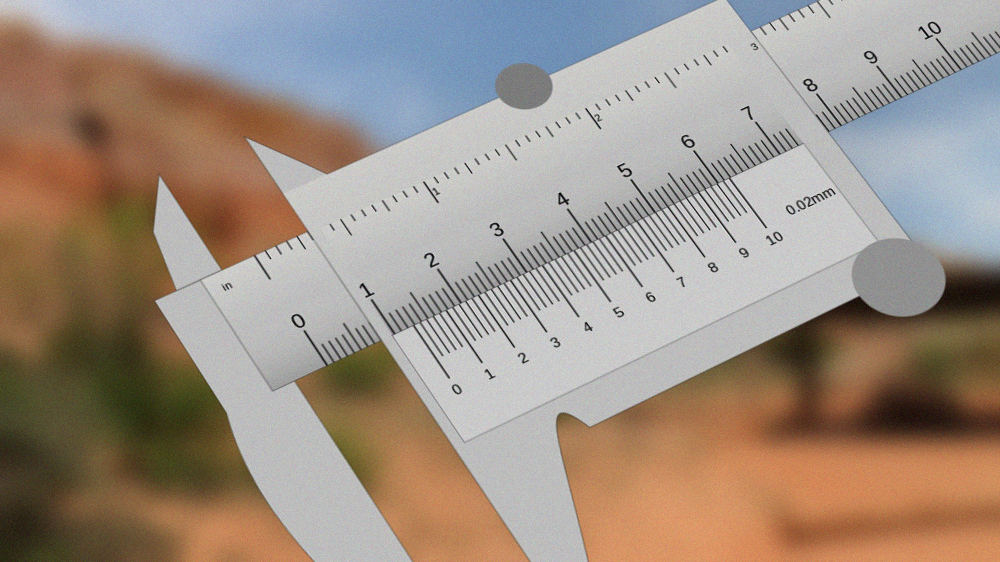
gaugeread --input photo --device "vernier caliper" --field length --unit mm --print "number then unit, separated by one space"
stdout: 12.8 mm
